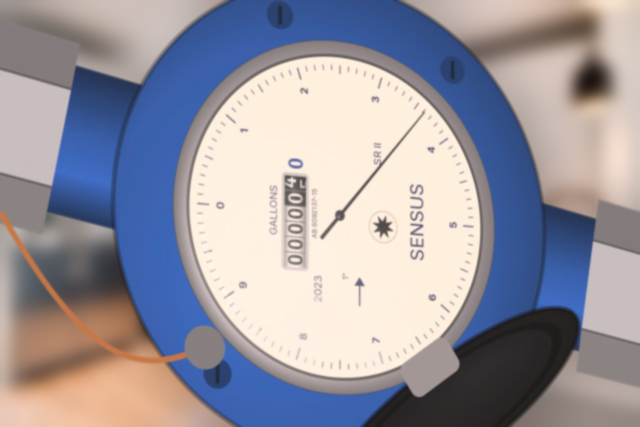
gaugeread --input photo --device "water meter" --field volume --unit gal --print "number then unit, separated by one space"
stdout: 43.6 gal
